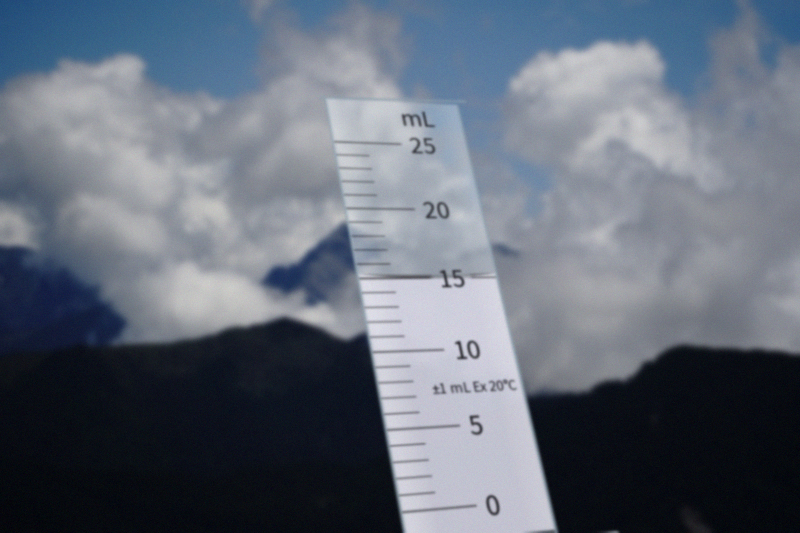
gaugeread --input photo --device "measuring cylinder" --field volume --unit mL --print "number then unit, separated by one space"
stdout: 15 mL
